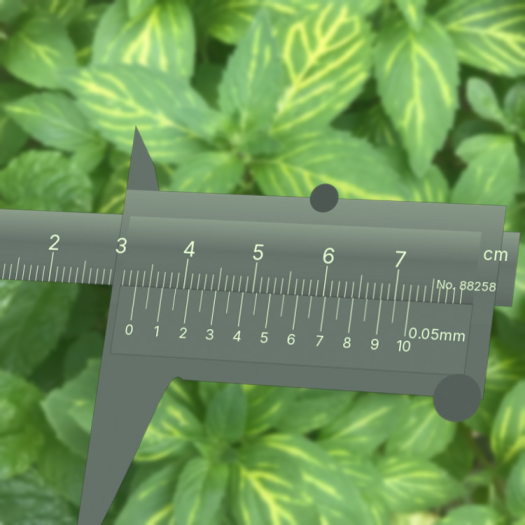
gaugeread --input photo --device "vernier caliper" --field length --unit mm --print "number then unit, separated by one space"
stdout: 33.0 mm
